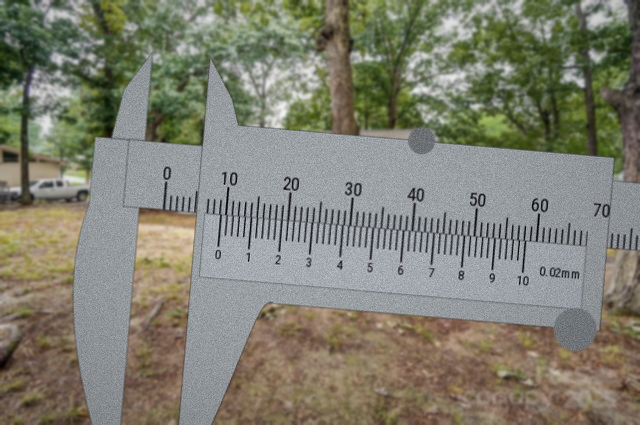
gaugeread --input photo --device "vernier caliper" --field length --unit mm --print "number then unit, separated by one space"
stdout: 9.2 mm
